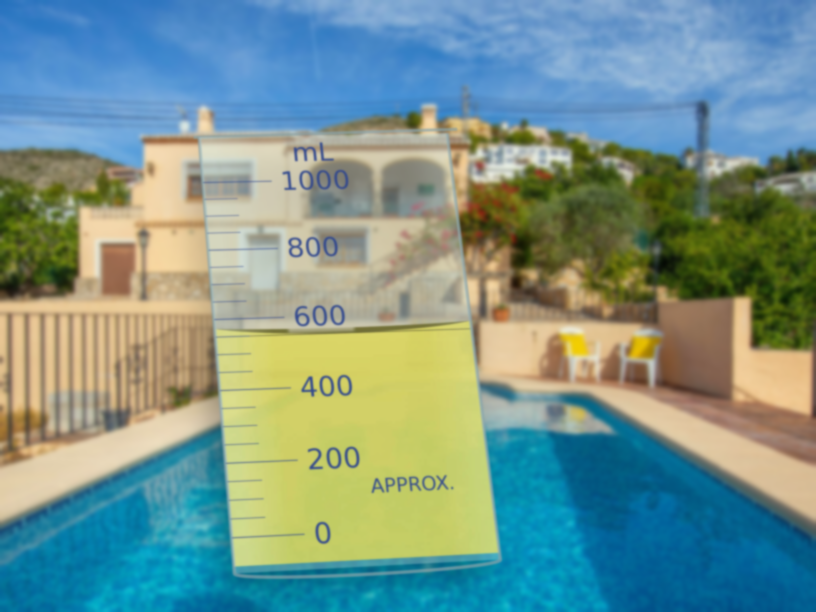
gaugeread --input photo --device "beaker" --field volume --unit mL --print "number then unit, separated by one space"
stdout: 550 mL
